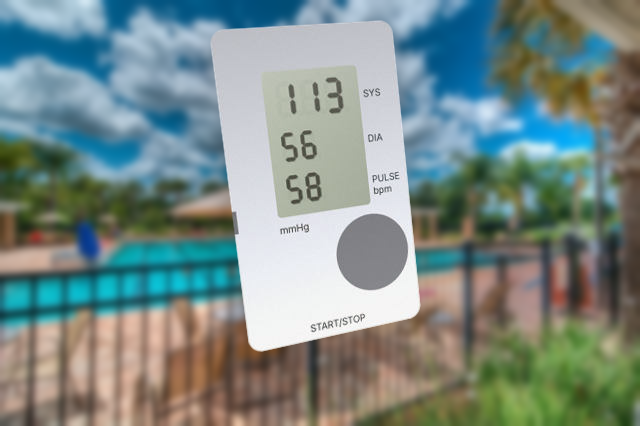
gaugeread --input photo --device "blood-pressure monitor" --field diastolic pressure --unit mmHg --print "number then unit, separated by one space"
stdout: 56 mmHg
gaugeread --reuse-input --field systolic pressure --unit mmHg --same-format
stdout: 113 mmHg
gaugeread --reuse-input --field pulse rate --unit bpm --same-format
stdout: 58 bpm
